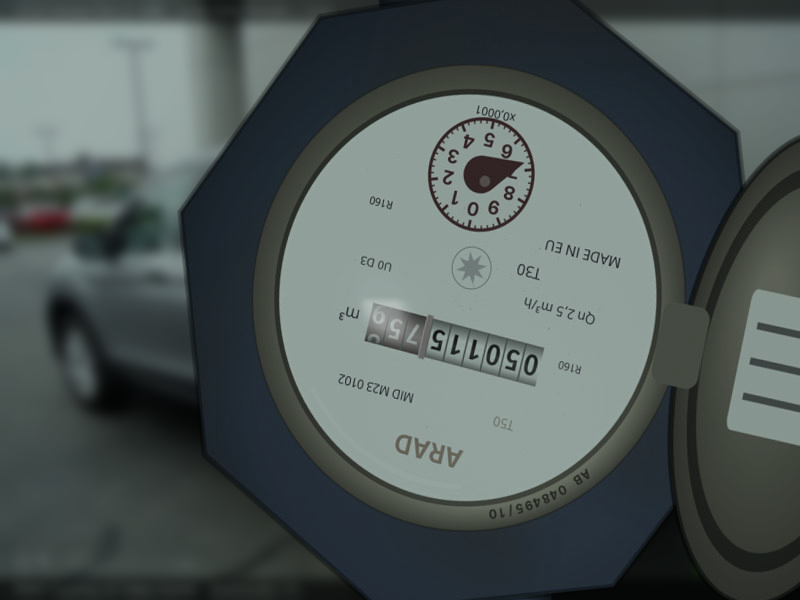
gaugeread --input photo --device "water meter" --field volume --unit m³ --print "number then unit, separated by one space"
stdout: 50115.7586 m³
